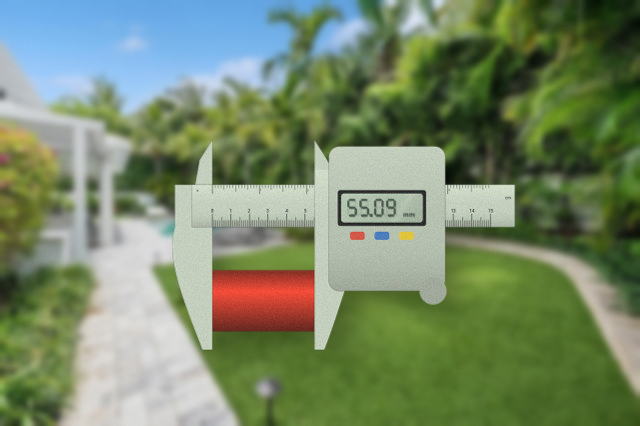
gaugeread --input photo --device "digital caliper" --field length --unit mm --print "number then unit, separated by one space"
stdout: 55.09 mm
